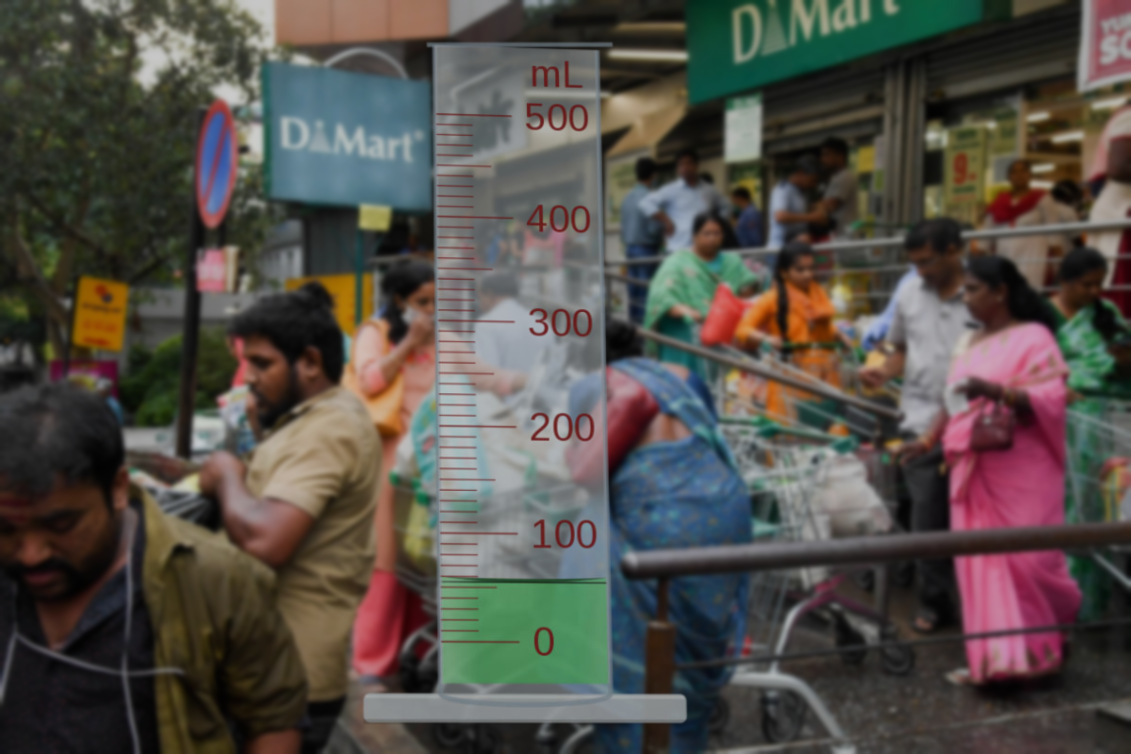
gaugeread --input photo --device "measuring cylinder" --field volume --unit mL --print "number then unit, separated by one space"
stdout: 55 mL
